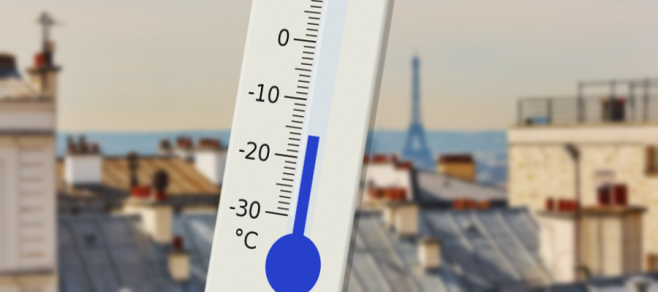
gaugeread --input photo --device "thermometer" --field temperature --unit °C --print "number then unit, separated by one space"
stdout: -16 °C
